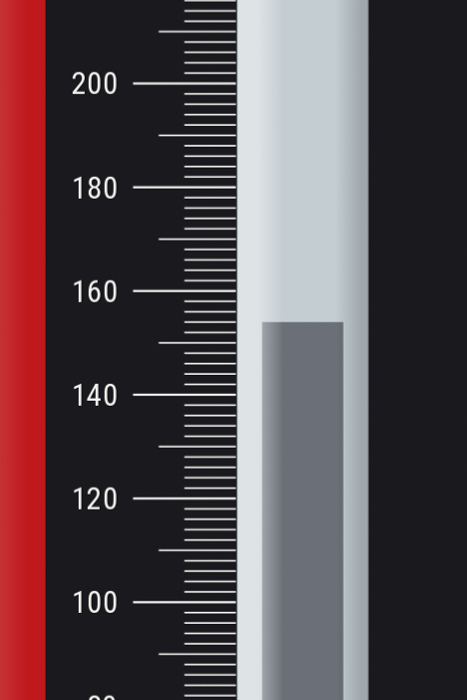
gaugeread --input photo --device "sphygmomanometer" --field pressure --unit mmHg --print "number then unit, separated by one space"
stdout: 154 mmHg
